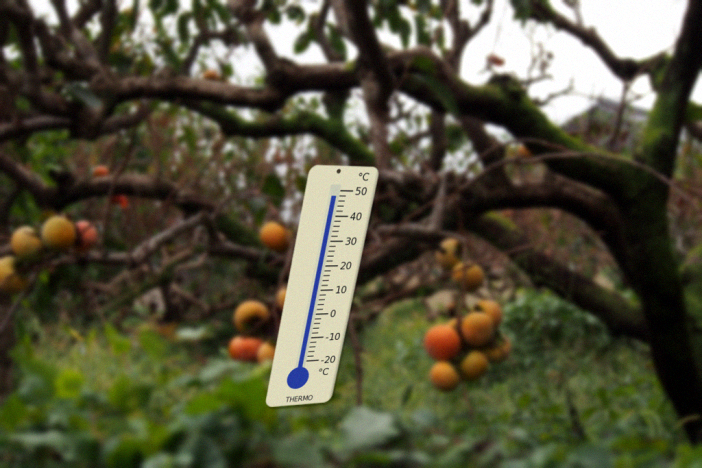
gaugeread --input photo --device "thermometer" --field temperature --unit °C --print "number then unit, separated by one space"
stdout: 48 °C
